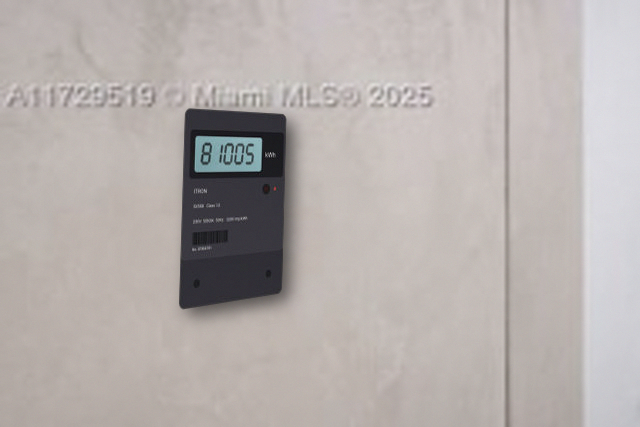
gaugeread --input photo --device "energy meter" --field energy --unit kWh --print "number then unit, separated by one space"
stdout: 81005 kWh
